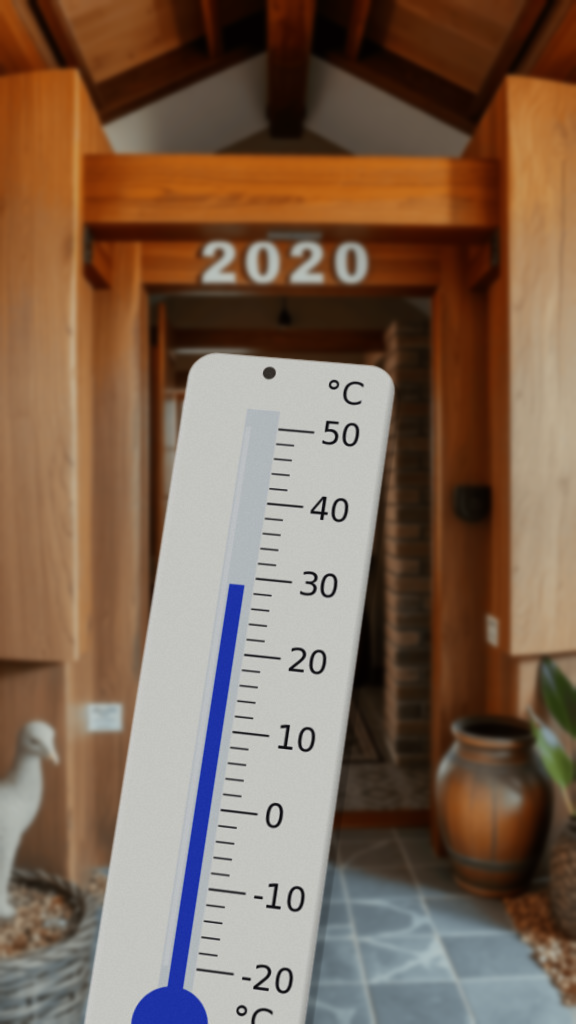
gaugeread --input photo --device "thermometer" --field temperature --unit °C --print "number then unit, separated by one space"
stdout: 29 °C
